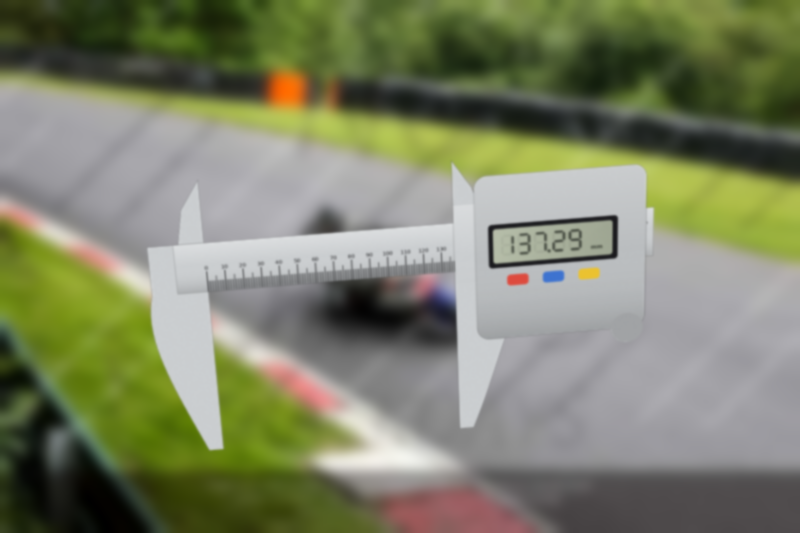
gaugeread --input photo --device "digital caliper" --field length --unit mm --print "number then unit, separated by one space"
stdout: 137.29 mm
